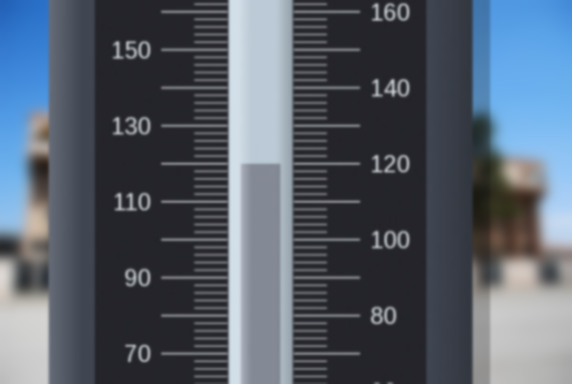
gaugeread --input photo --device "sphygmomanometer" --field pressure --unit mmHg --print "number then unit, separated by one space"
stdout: 120 mmHg
